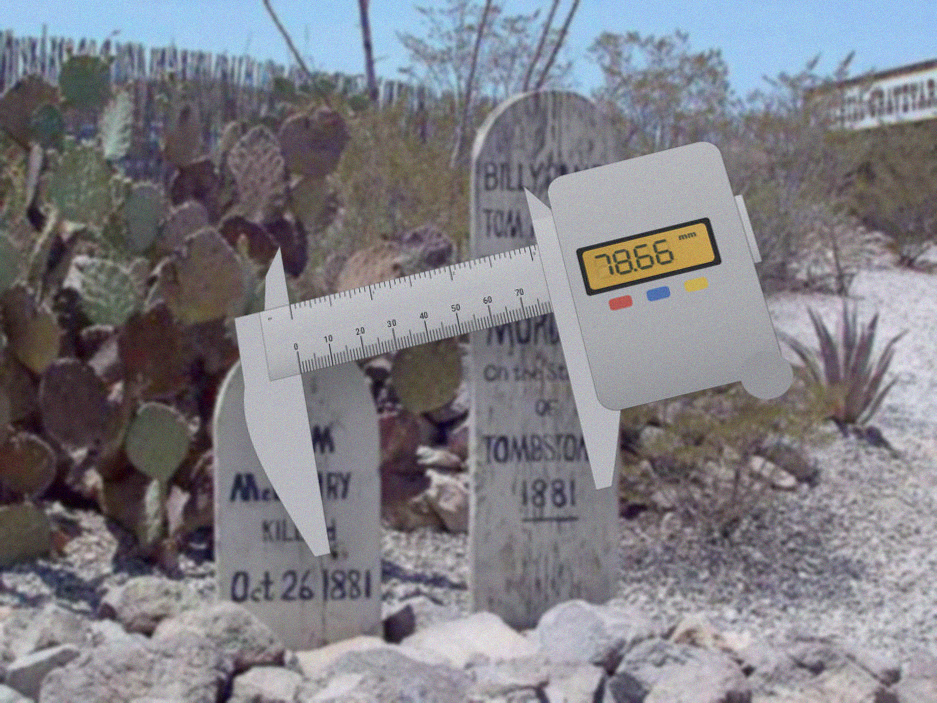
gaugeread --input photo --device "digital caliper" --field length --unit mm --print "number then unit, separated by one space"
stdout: 78.66 mm
